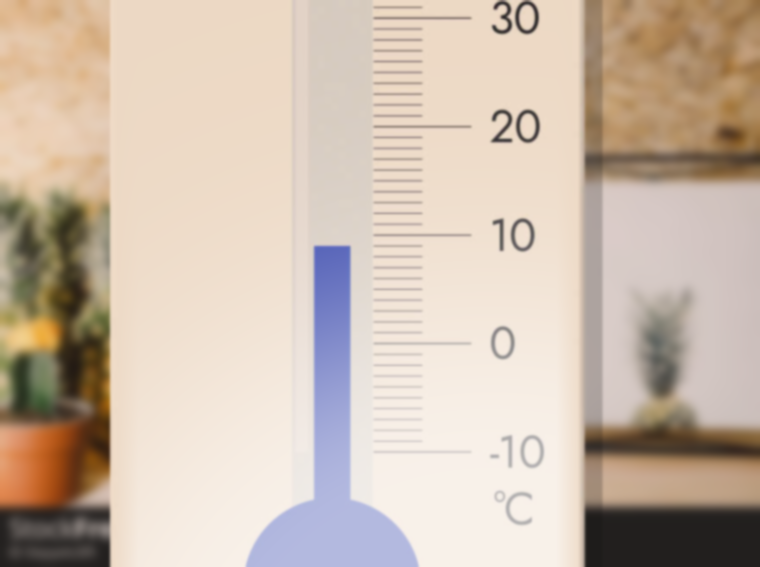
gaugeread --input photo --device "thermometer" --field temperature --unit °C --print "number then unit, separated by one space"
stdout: 9 °C
